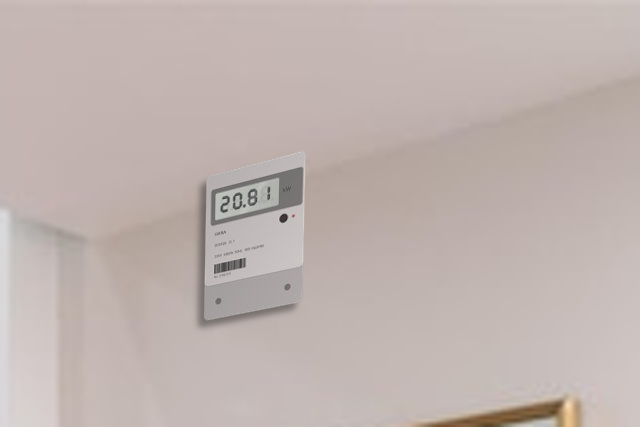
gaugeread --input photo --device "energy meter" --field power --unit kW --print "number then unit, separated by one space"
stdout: 20.81 kW
